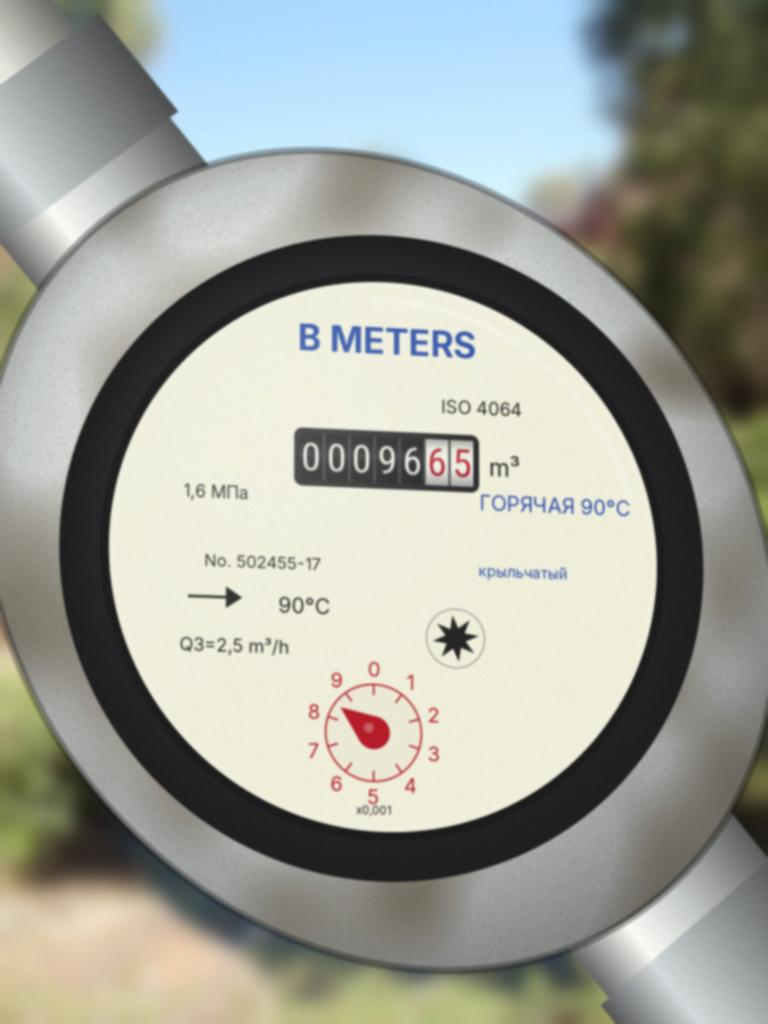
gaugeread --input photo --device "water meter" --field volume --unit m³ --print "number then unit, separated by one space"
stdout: 96.658 m³
